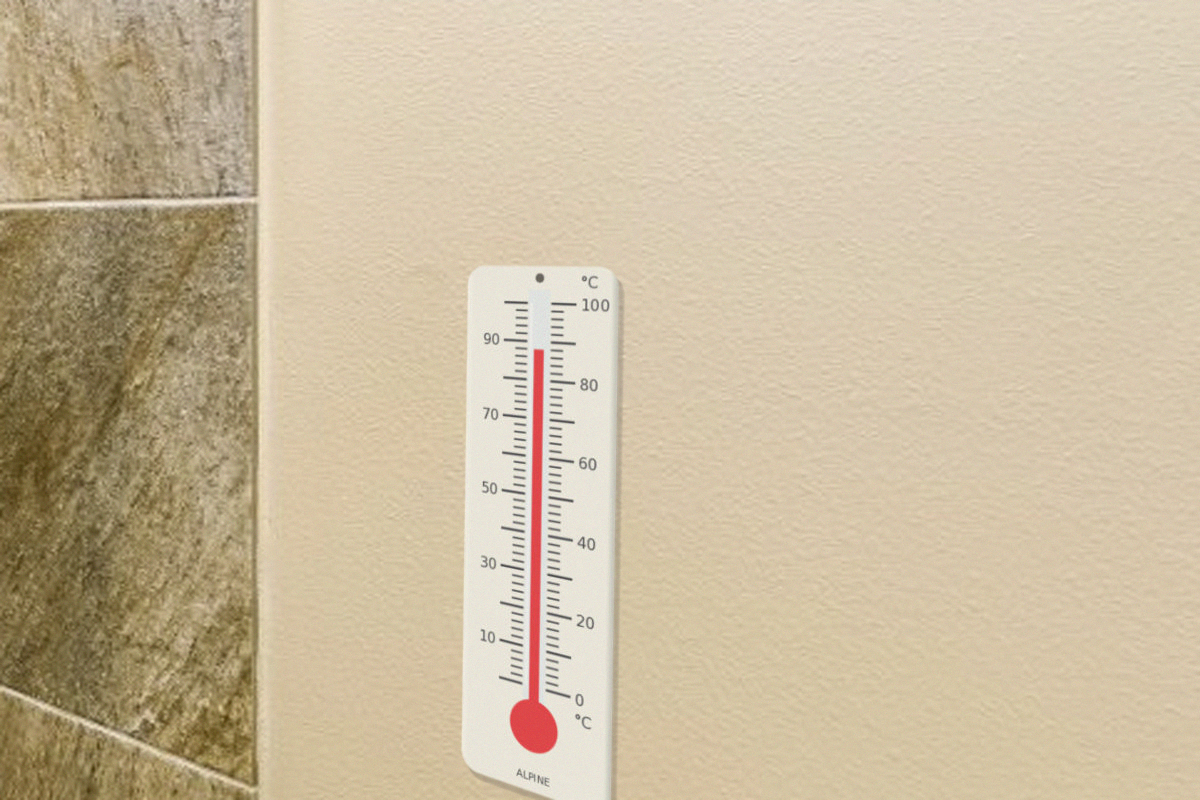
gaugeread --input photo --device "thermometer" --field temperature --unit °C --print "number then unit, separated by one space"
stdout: 88 °C
